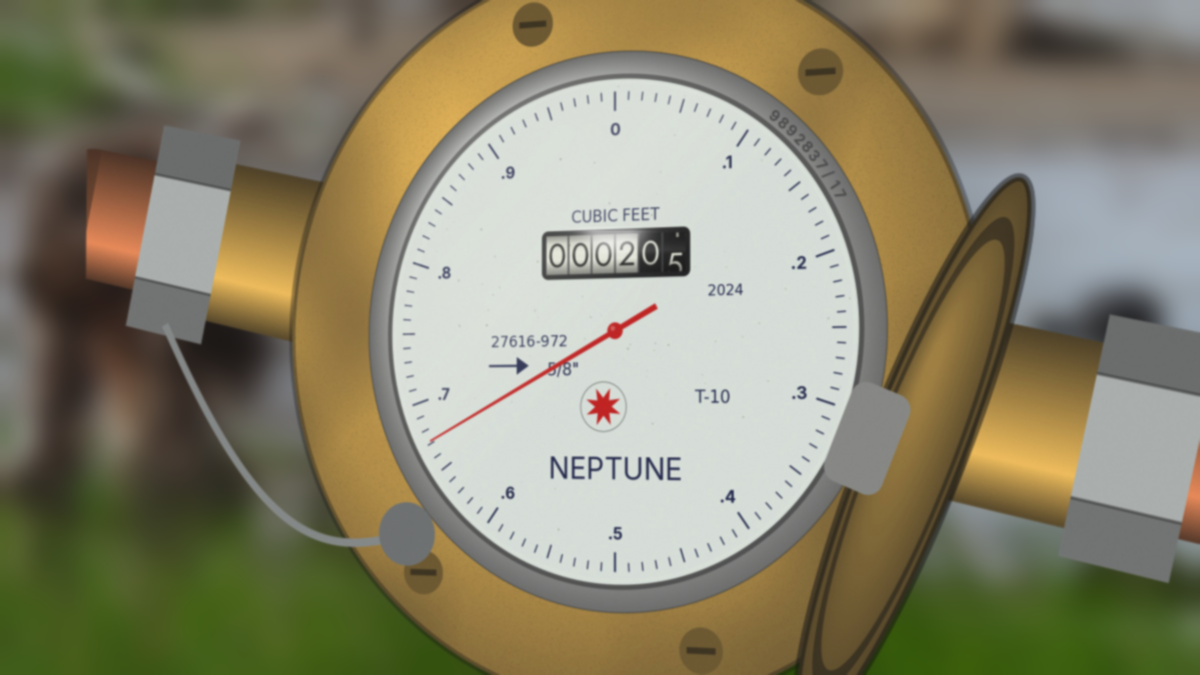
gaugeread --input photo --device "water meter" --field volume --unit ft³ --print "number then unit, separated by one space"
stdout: 204.67 ft³
